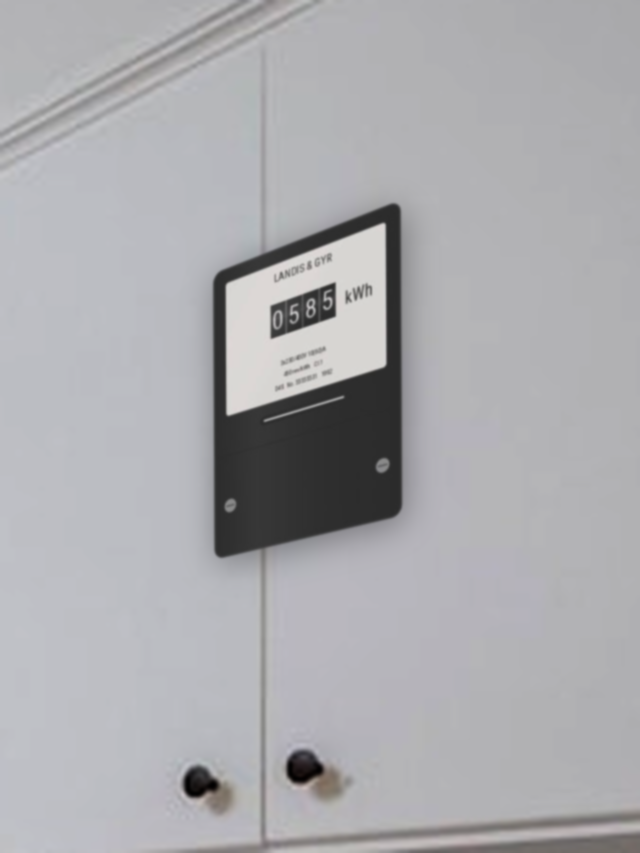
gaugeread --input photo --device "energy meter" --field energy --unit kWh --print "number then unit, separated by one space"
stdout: 585 kWh
